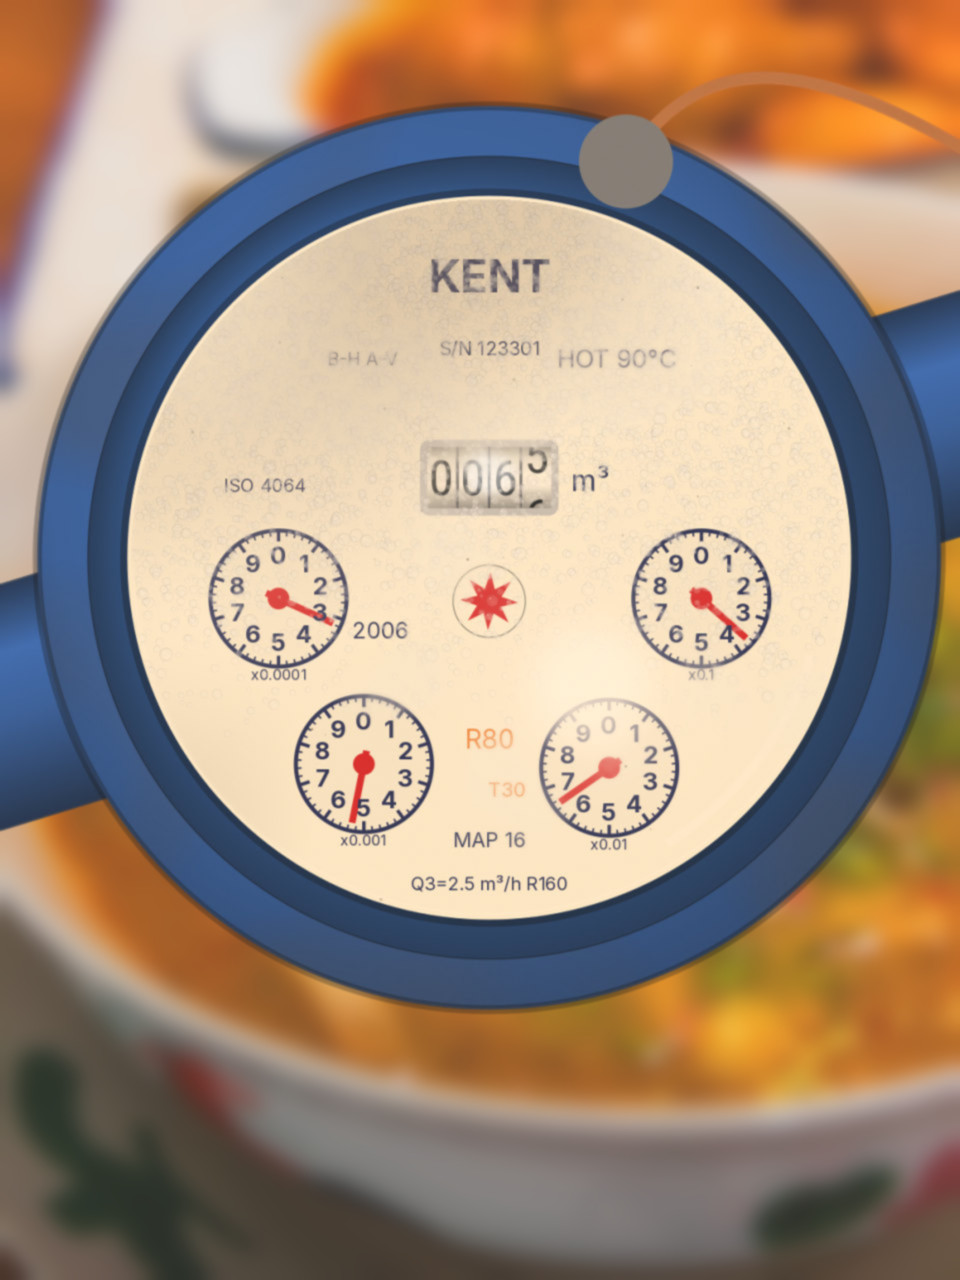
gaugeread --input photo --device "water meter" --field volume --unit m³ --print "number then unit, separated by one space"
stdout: 65.3653 m³
